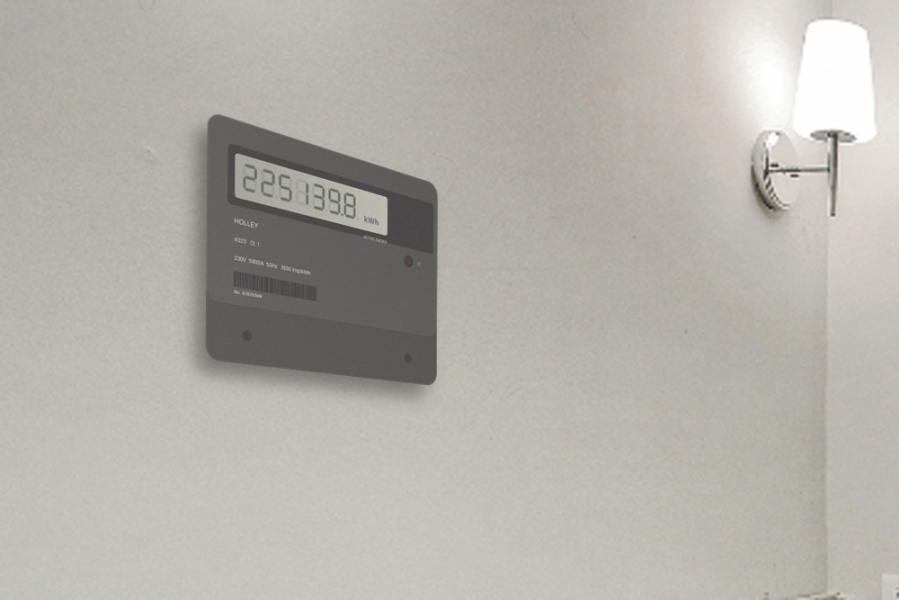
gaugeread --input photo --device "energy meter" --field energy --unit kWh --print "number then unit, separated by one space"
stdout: 225139.8 kWh
